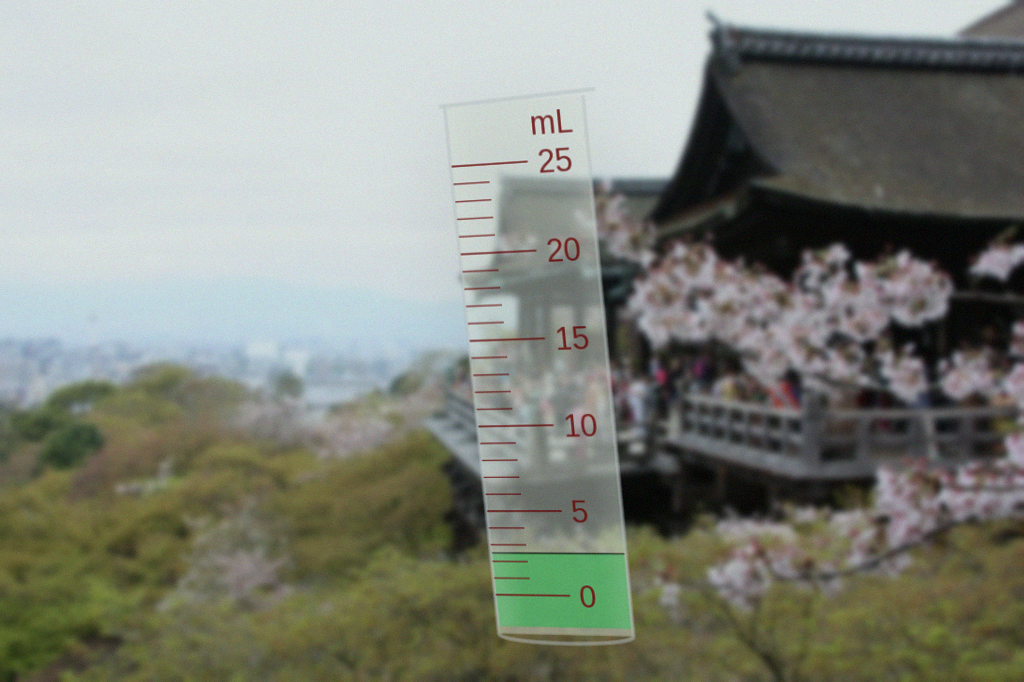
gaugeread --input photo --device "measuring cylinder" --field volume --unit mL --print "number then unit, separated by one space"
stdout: 2.5 mL
